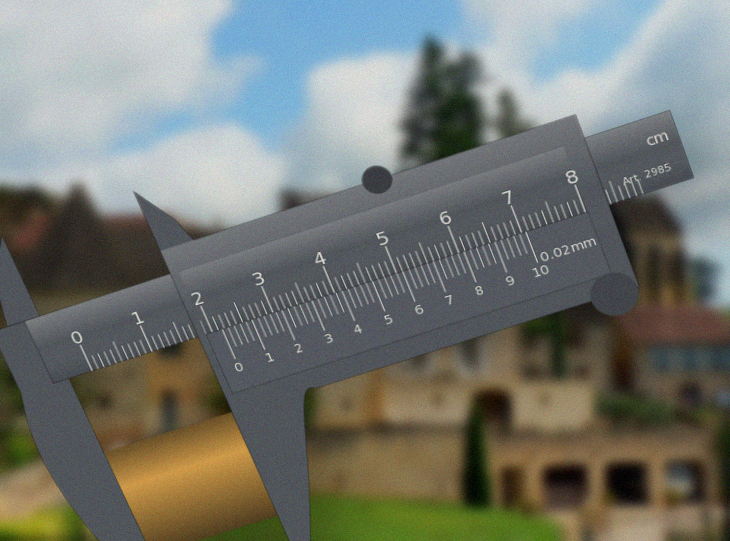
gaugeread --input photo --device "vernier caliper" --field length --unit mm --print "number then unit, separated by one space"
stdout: 21.6 mm
